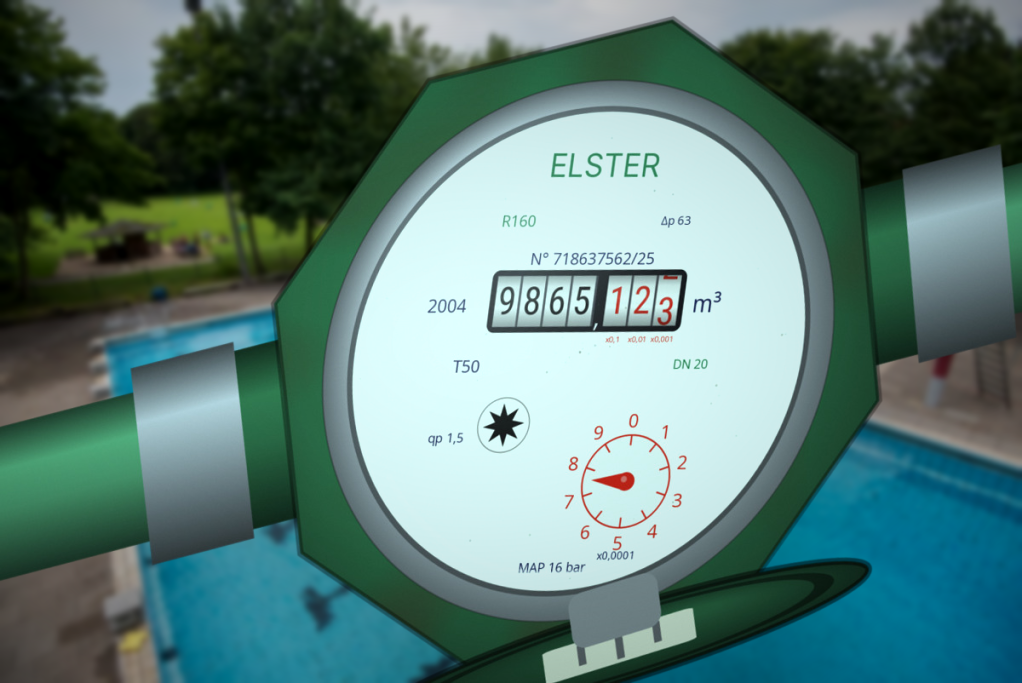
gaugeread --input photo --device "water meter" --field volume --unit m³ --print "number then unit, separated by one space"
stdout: 9865.1227 m³
